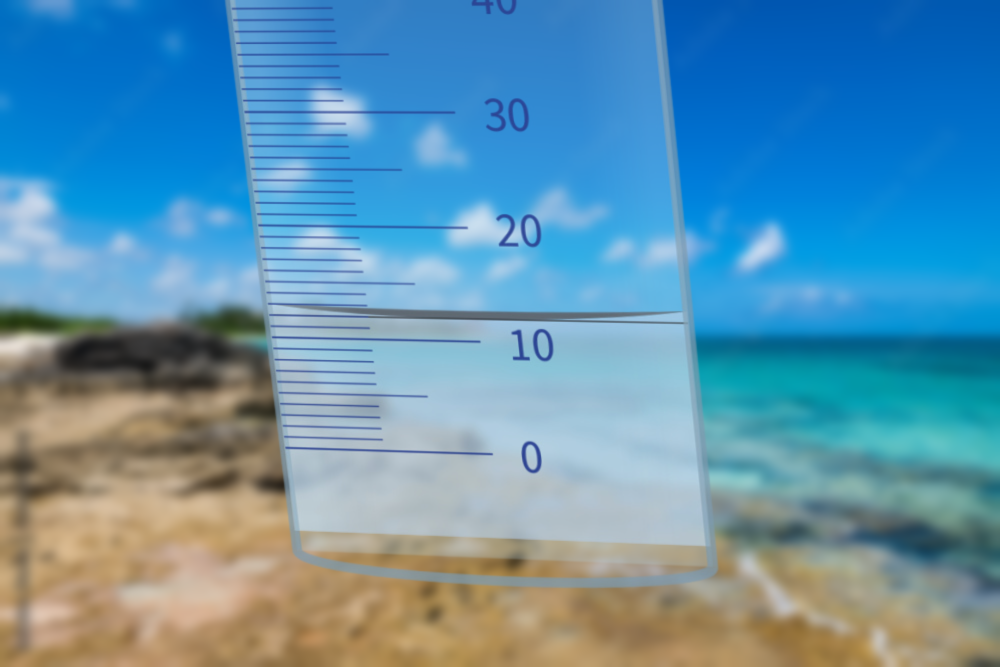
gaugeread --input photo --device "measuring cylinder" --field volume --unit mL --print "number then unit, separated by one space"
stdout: 12 mL
